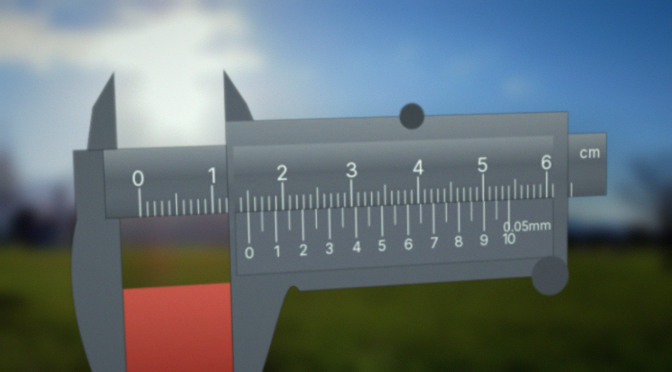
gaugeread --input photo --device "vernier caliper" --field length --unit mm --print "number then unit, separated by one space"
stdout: 15.0 mm
